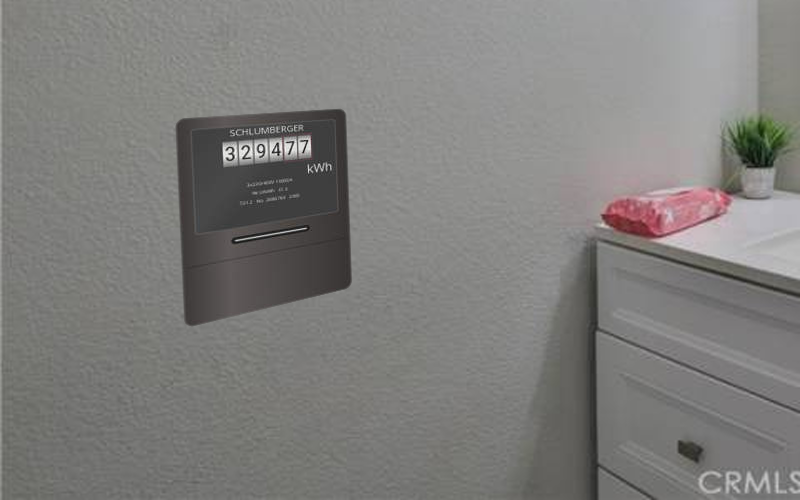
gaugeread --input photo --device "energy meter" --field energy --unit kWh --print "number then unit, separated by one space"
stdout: 3294.77 kWh
